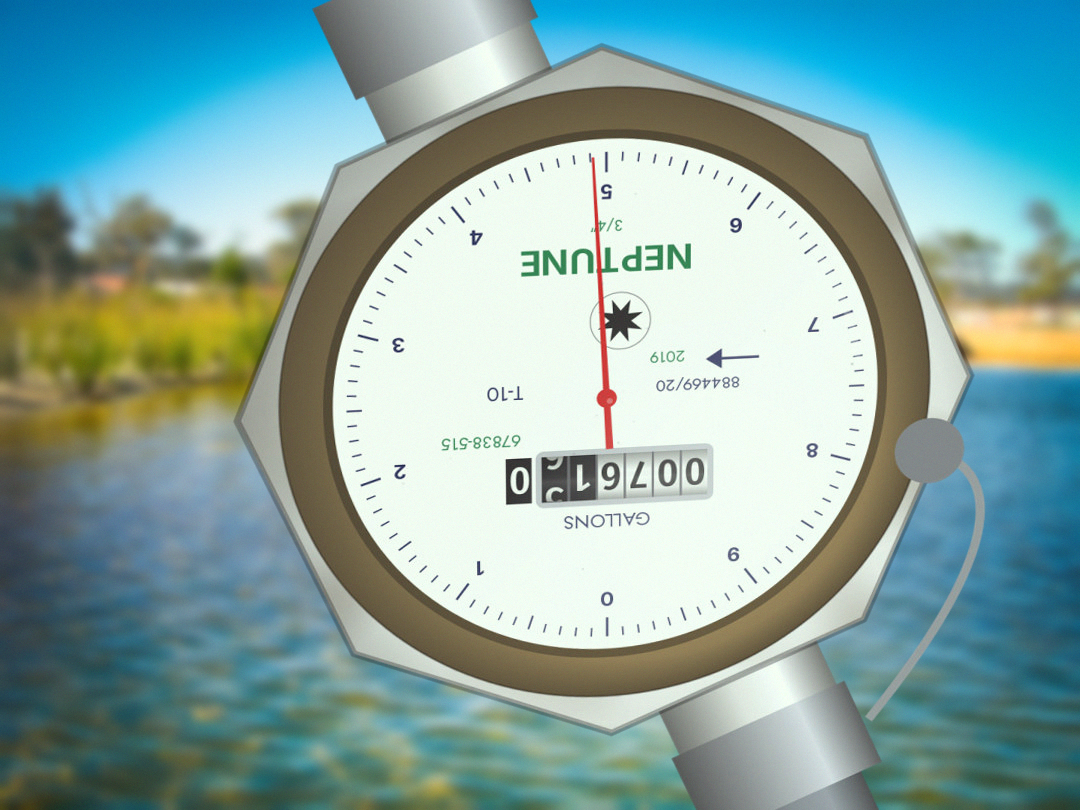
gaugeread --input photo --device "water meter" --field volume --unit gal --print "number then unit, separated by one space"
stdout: 76154.9 gal
